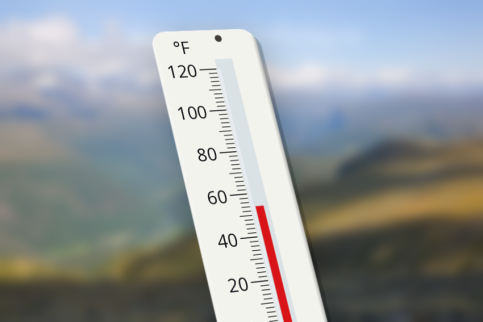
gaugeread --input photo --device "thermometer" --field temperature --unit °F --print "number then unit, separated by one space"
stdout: 54 °F
